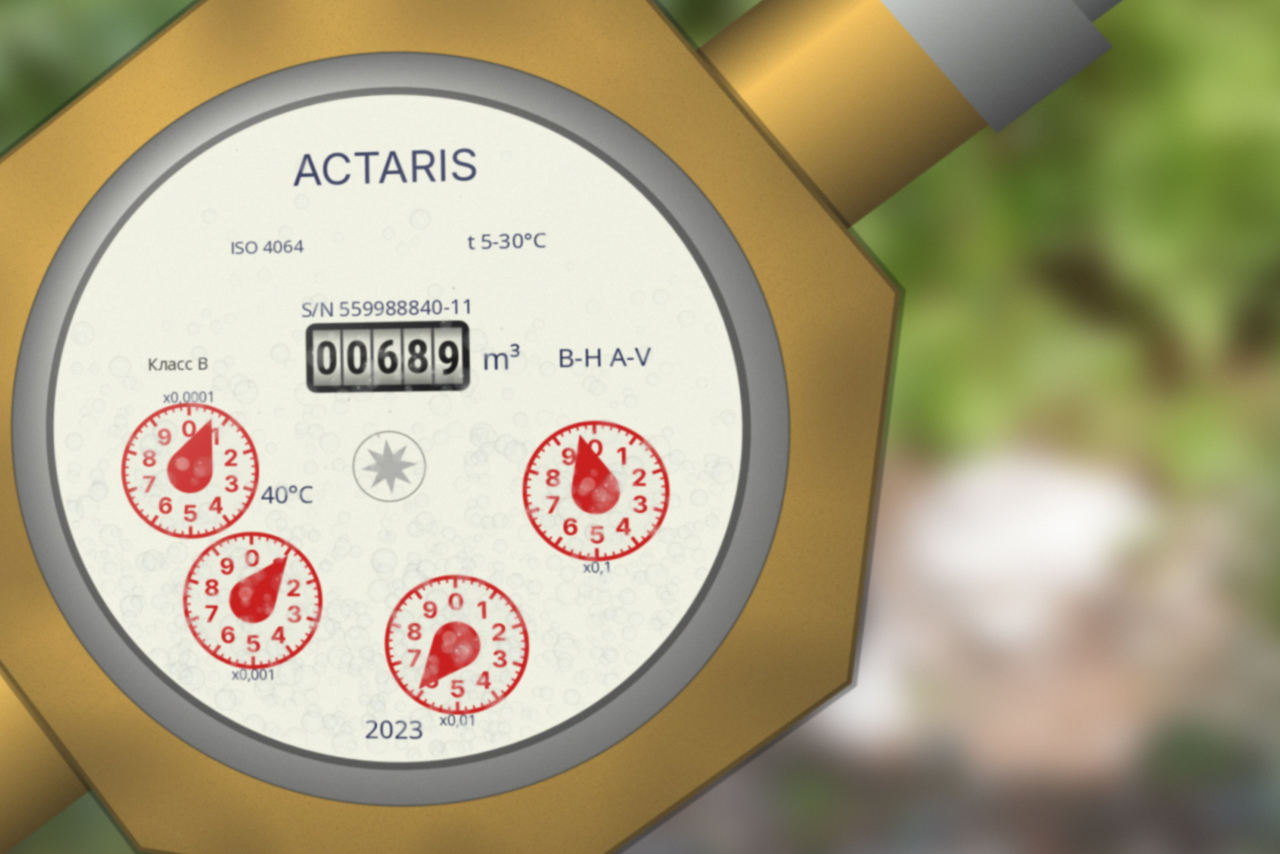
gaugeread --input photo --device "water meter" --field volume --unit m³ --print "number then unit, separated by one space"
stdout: 688.9610 m³
